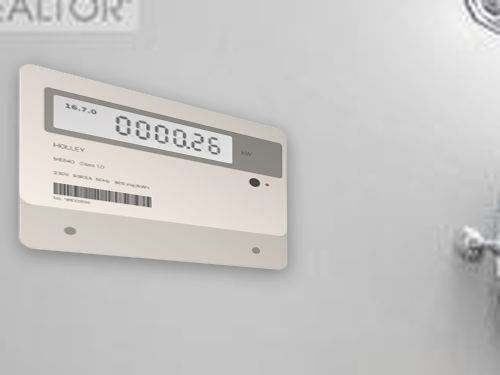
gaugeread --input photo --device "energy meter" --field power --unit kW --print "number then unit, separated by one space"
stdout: 0.26 kW
